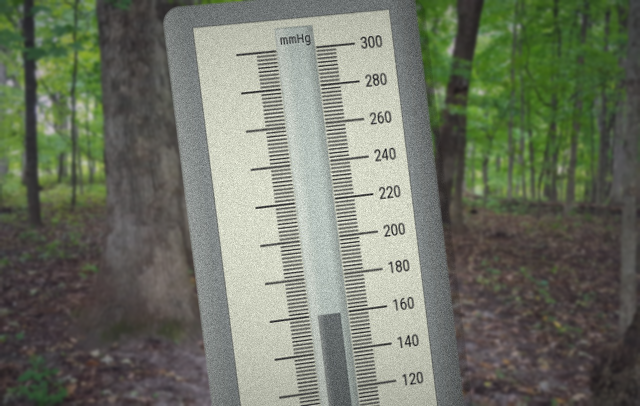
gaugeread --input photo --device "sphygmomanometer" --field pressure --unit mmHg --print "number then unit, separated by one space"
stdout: 160 mmHg
